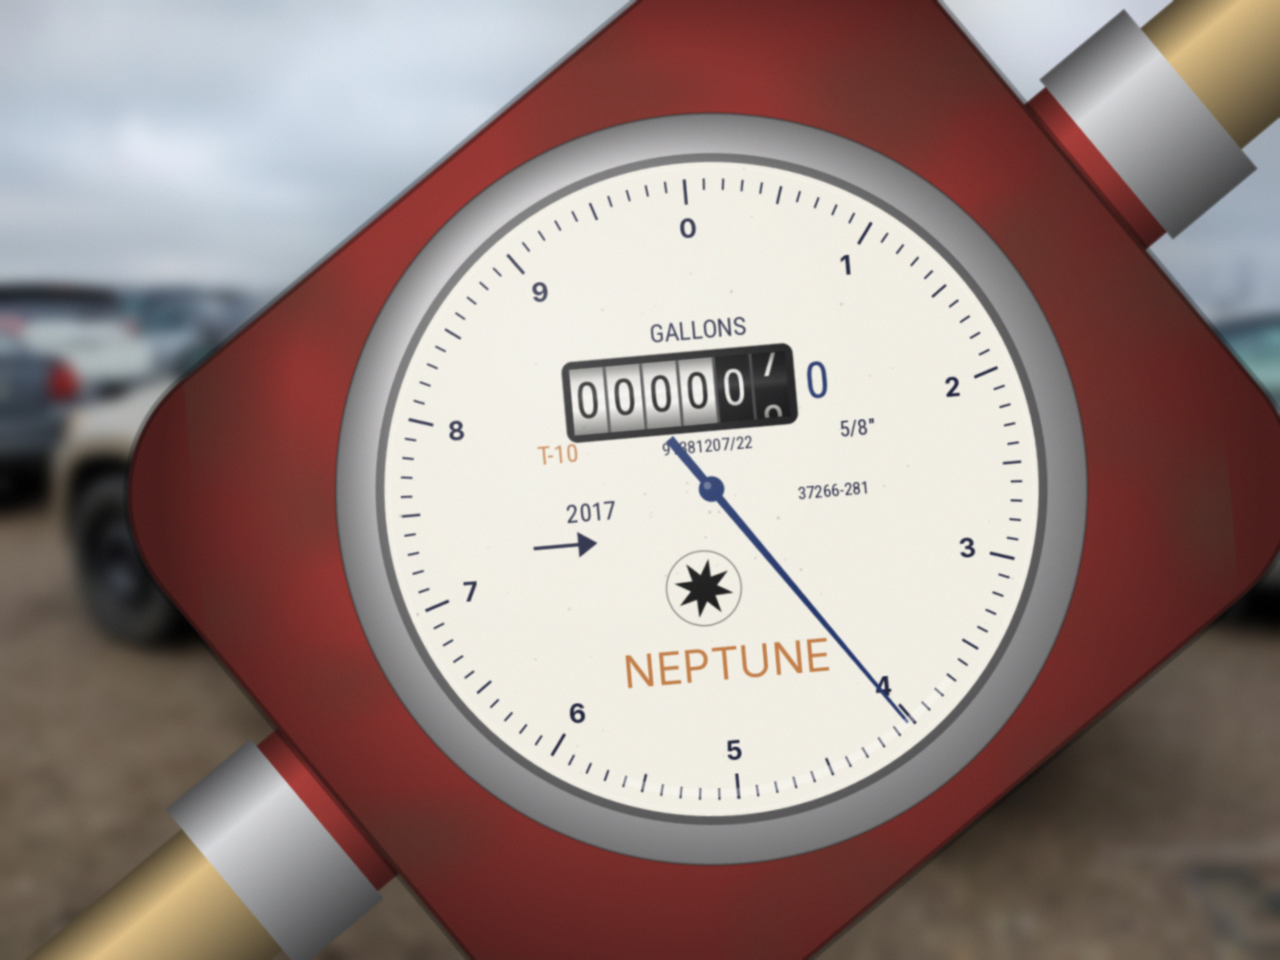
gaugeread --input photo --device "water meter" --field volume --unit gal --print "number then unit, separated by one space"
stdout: 74.0 gal
